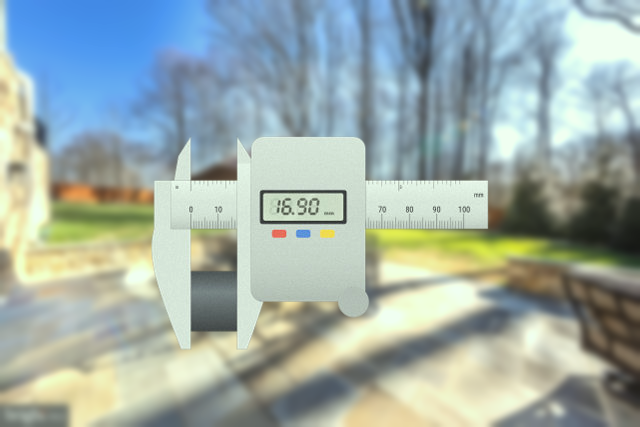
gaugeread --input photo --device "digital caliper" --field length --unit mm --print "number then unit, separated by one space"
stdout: 16.90 mm
